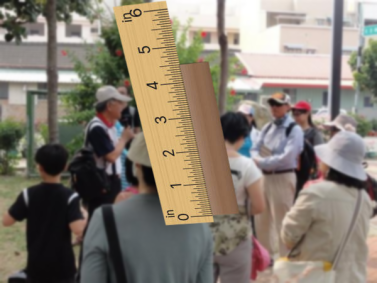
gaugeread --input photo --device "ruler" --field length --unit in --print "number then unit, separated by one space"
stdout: 4.5 in
